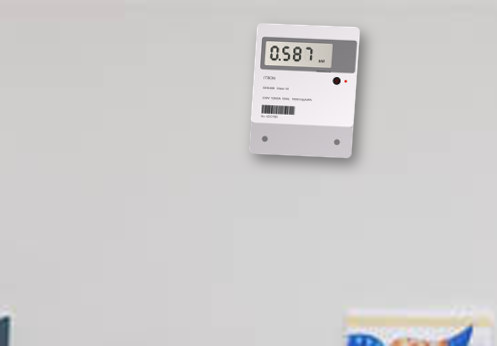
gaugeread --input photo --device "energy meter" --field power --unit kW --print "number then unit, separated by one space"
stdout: 0.587 kW
